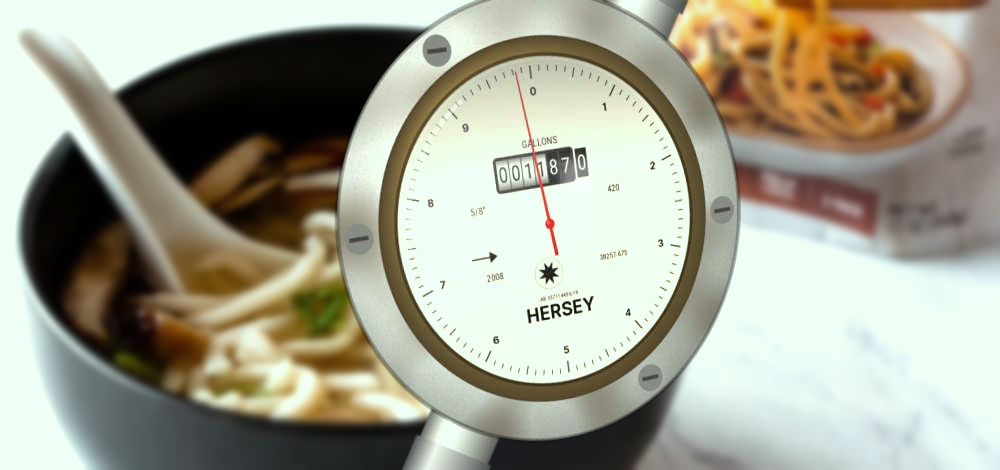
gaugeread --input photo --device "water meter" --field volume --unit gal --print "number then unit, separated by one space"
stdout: 11869.8 gal
